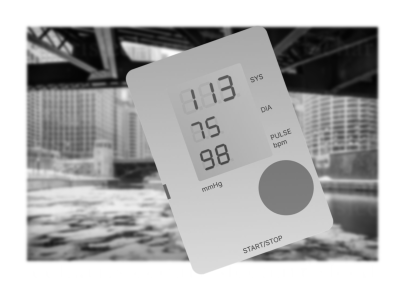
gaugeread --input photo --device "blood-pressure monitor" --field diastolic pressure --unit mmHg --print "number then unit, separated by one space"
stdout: 75 mmHg
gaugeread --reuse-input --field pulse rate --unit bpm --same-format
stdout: 98 bpm
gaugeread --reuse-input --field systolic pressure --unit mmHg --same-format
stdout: 113 mmHg
